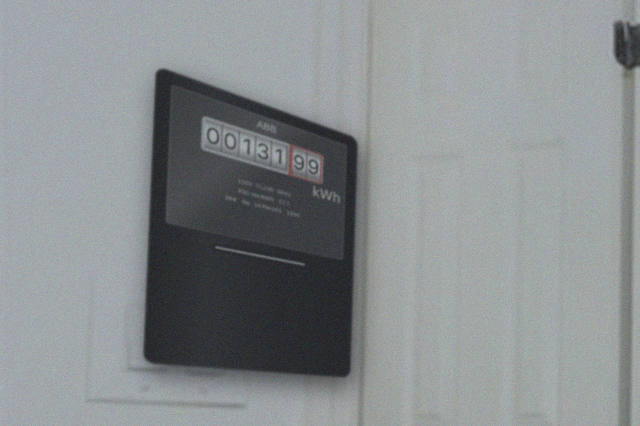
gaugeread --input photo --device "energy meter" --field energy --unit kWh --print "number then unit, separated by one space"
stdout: 131.99 kWh
